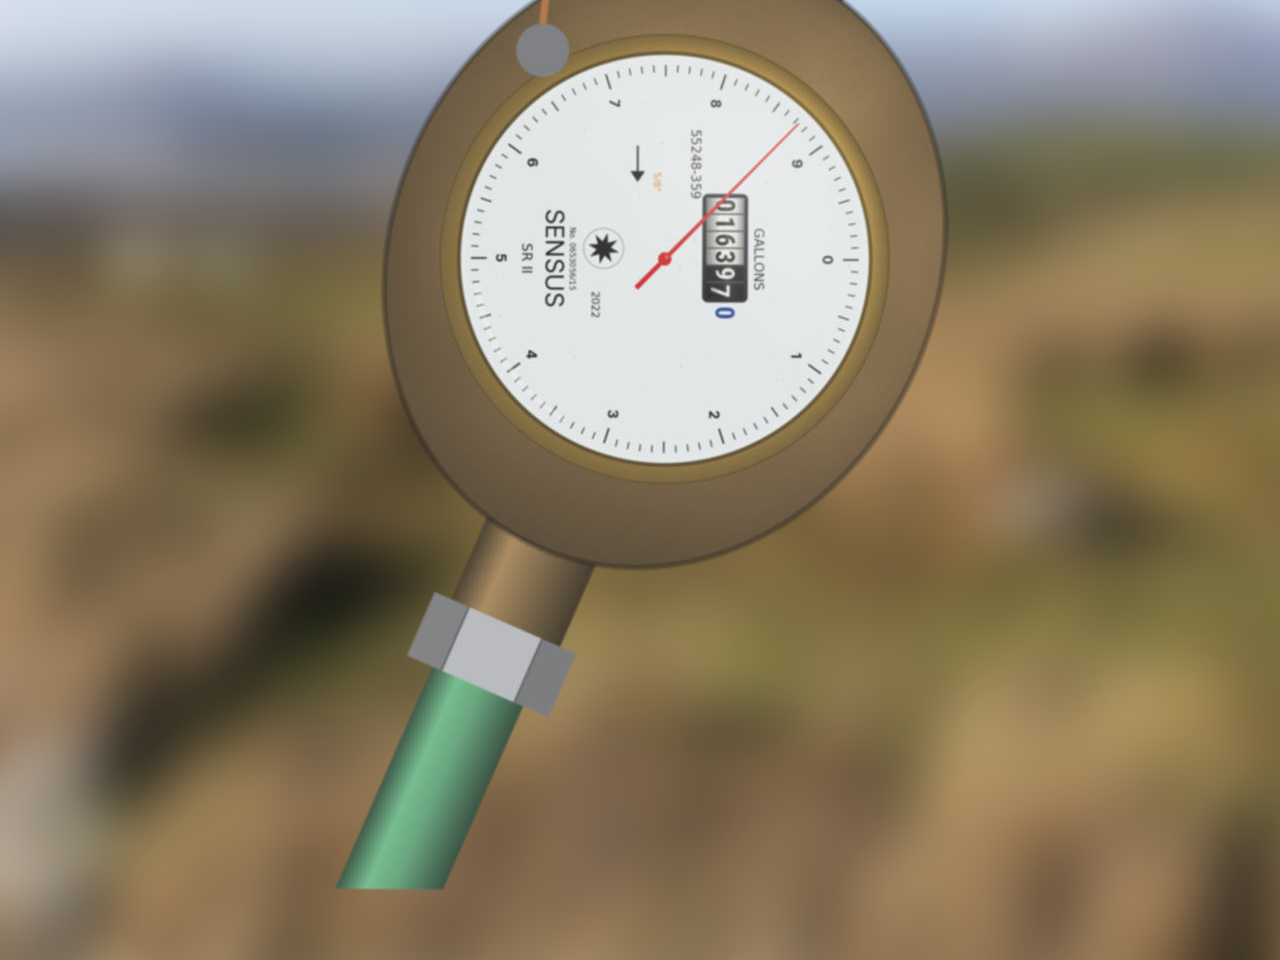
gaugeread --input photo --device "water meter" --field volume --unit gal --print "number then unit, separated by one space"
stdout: 163968.7 gal
